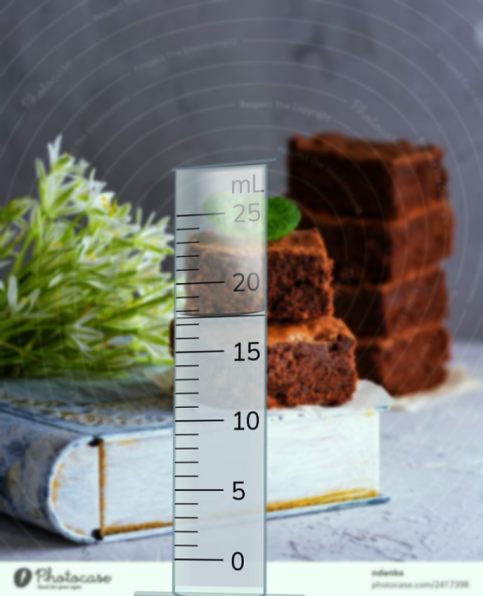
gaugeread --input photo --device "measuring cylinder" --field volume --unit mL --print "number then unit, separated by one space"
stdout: 17.5 mL
